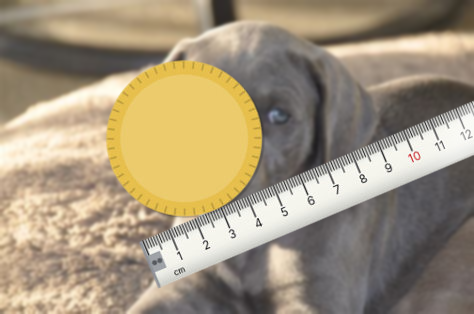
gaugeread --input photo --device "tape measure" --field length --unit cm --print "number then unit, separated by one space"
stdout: 5.5 cm
